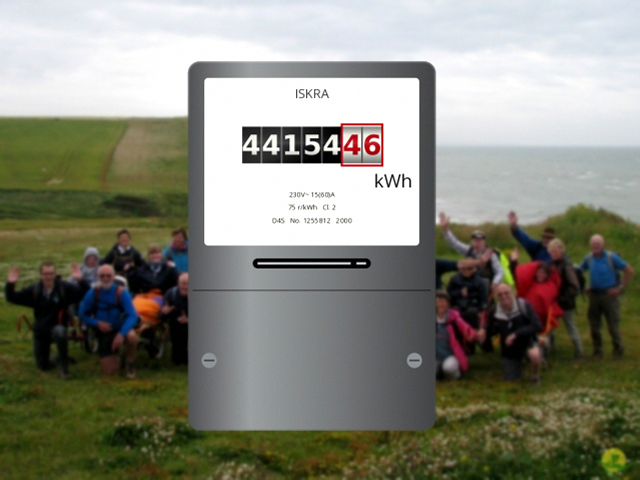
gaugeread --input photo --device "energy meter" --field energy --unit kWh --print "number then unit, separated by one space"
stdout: 44154.46 kWh
